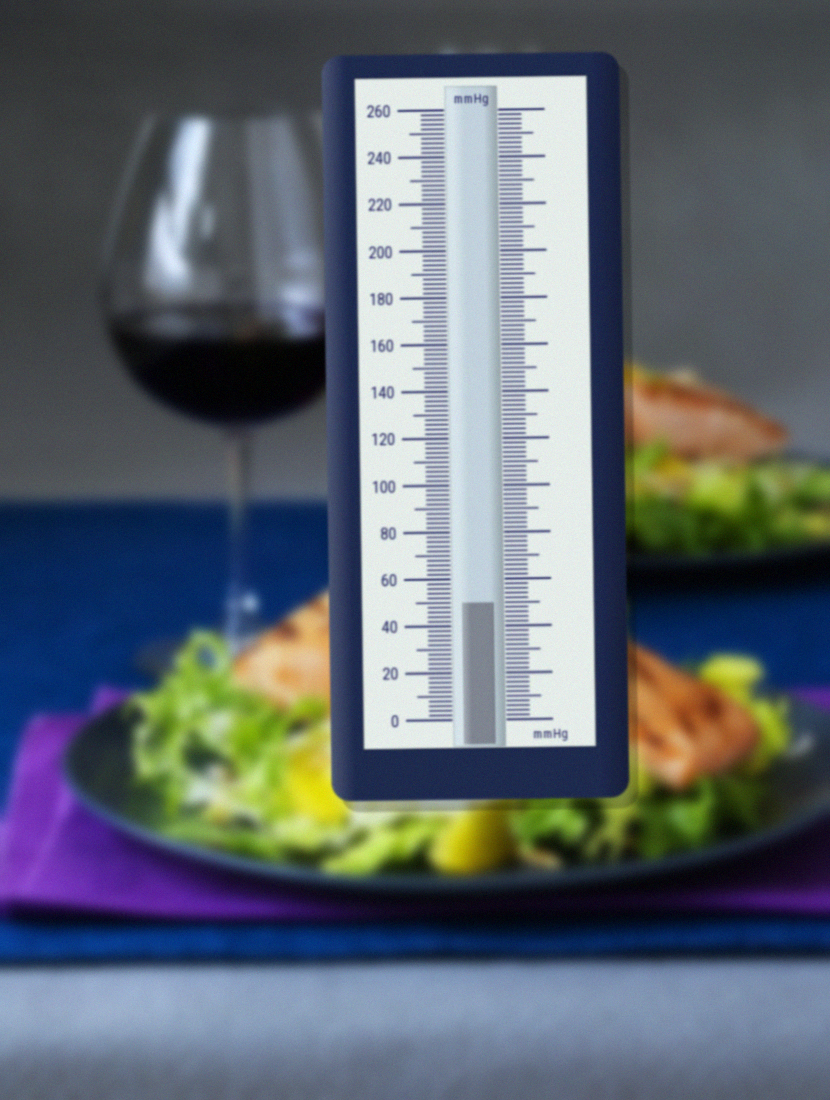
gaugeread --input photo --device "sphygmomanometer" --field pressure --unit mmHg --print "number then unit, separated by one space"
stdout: 50 mmHg
